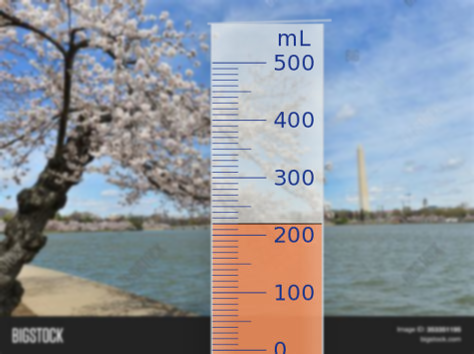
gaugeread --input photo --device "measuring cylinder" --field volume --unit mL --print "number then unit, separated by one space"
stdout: 220 mL
